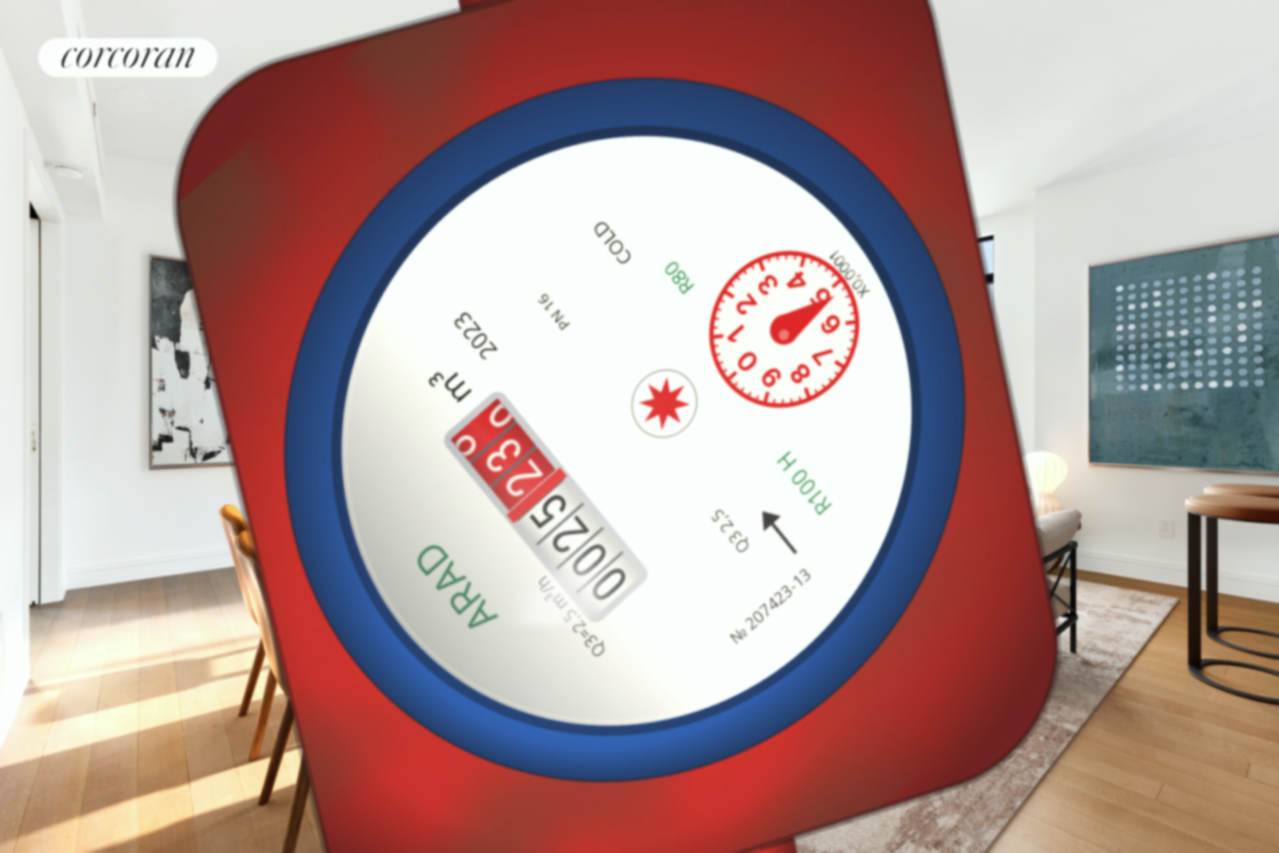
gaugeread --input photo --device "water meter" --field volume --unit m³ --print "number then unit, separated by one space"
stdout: 25.2385 m³
